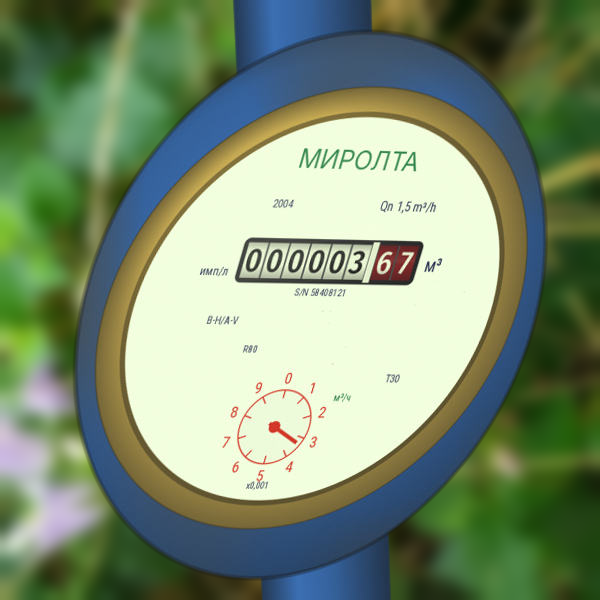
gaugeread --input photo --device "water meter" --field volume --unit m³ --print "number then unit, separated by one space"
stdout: 3.673 m³
